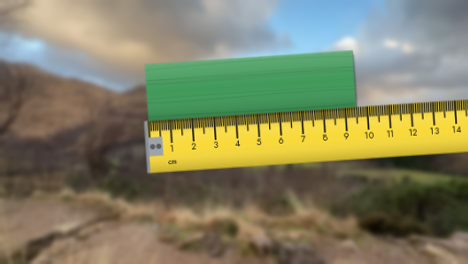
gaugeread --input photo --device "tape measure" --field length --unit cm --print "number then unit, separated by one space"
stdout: 9.5 cm
